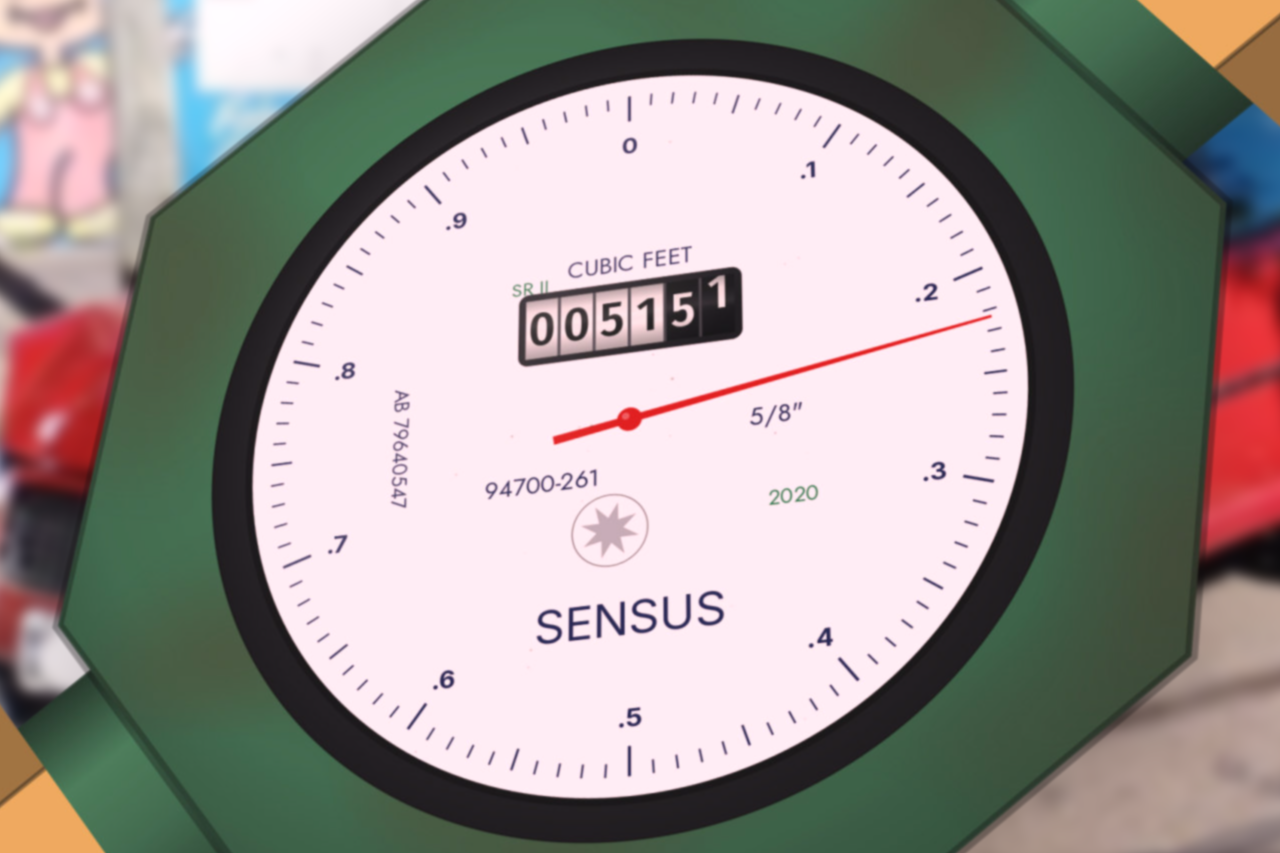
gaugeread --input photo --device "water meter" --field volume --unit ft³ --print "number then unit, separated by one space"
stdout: 5151.22 ft³
